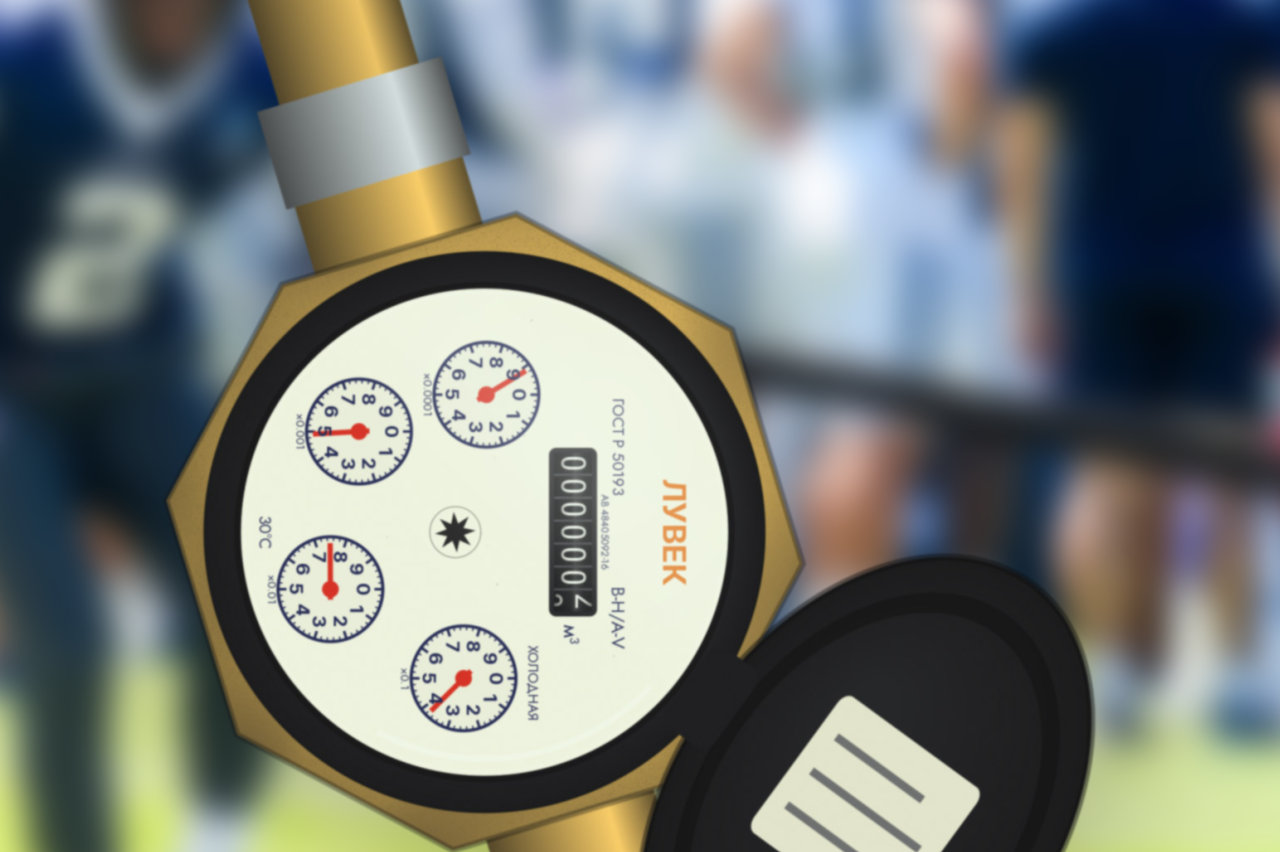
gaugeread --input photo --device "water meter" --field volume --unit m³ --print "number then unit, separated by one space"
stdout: 2.3749 m³
